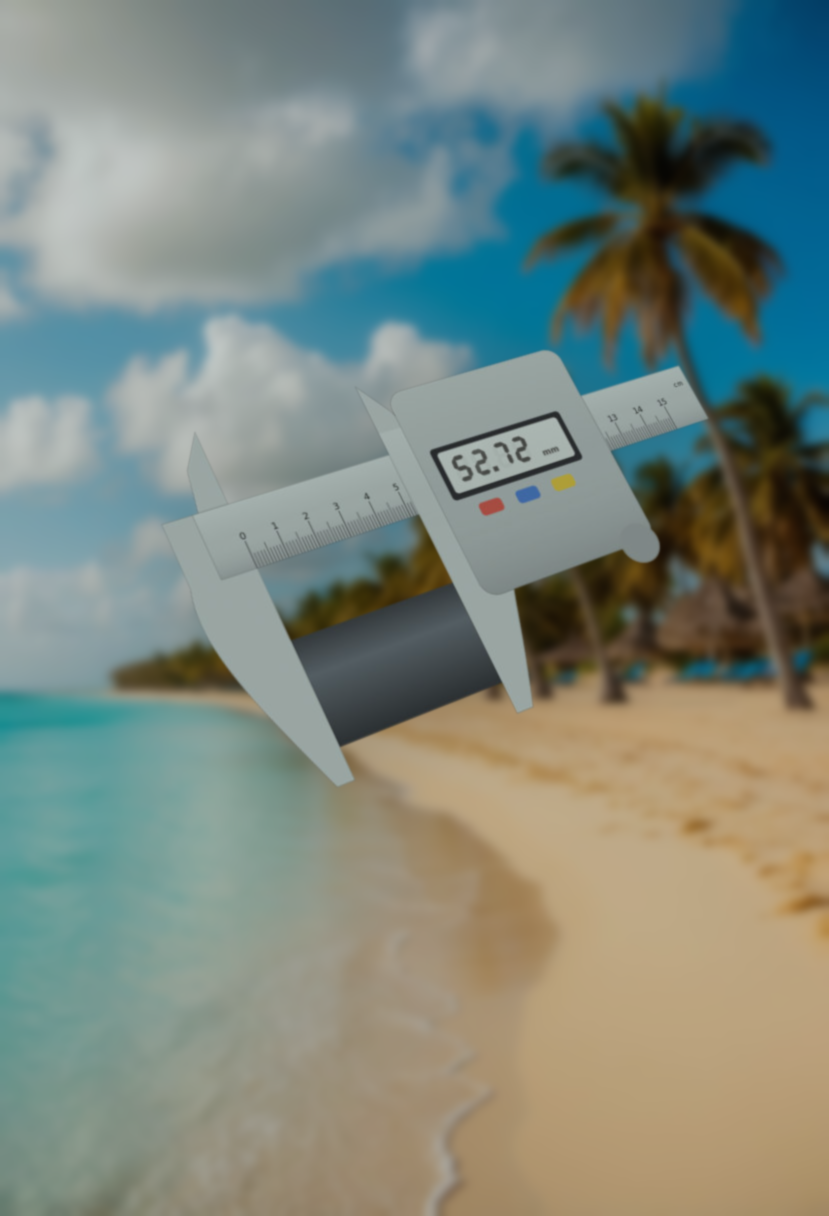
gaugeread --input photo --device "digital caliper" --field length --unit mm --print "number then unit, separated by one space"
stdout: 52.72 mm
